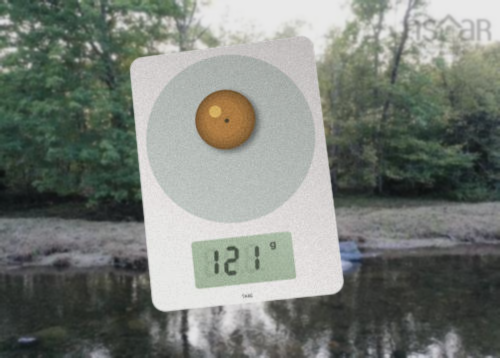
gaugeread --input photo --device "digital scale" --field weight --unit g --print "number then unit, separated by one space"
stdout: 121 g
